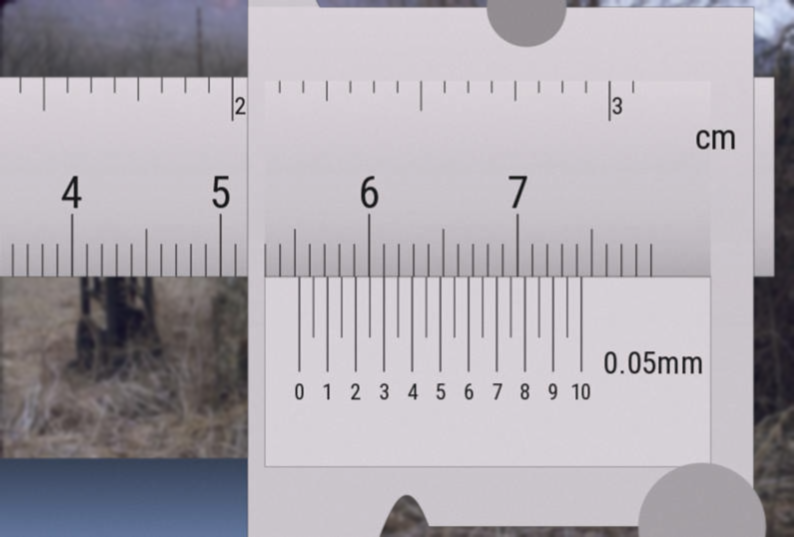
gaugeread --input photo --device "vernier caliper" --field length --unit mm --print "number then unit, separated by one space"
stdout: 55.3 mm
